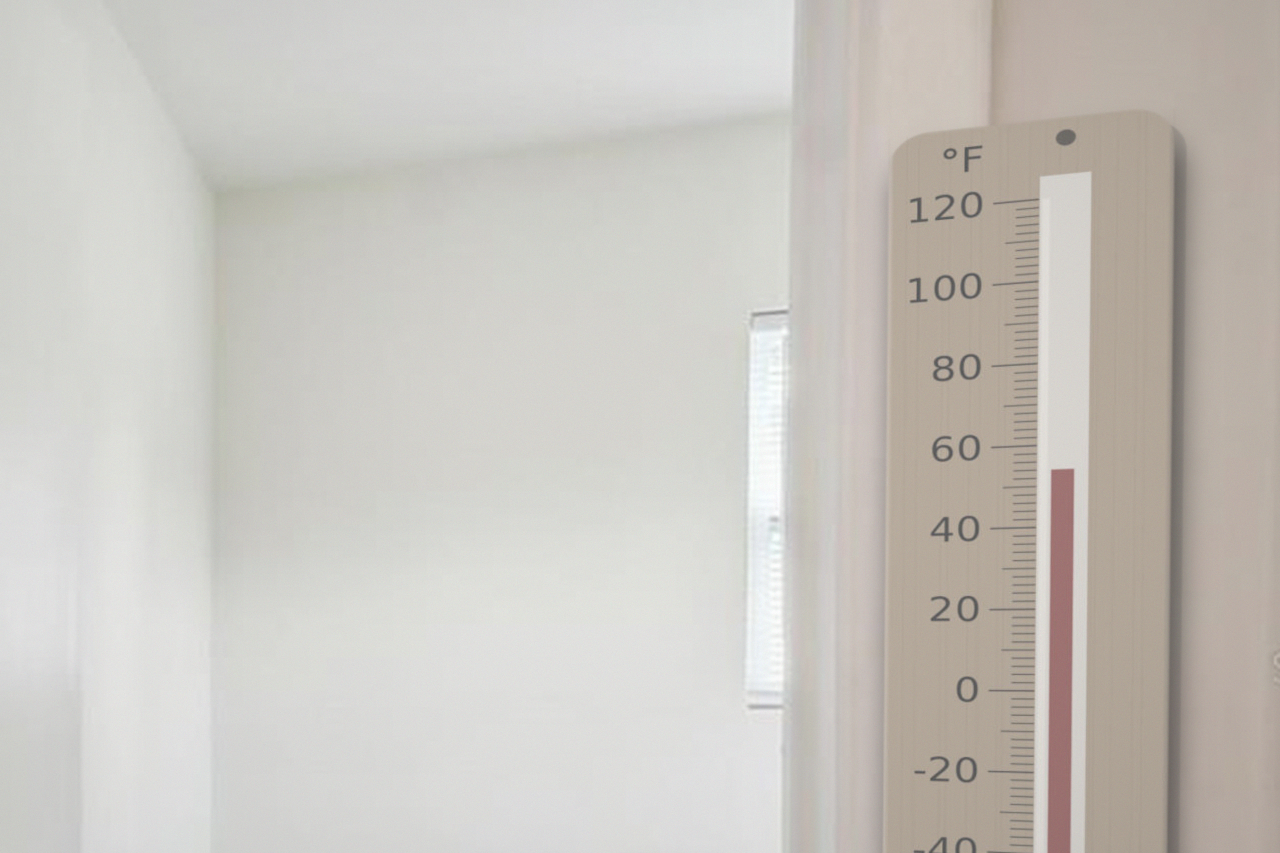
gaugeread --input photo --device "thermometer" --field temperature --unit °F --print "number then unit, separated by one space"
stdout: 54 °F
